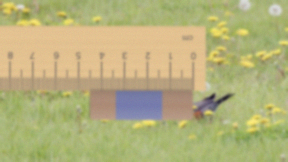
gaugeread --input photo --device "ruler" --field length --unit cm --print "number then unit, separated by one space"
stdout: 4.5 cm
